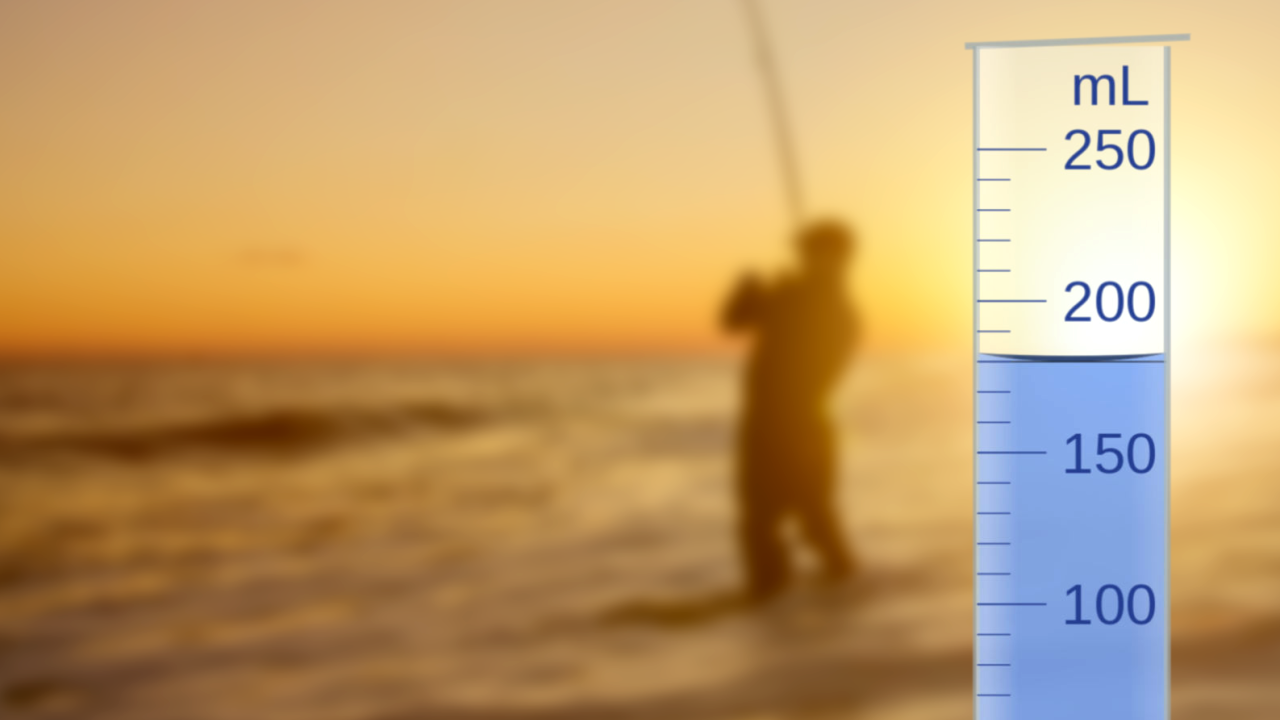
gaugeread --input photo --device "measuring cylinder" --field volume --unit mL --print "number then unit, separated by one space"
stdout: 180 mL
